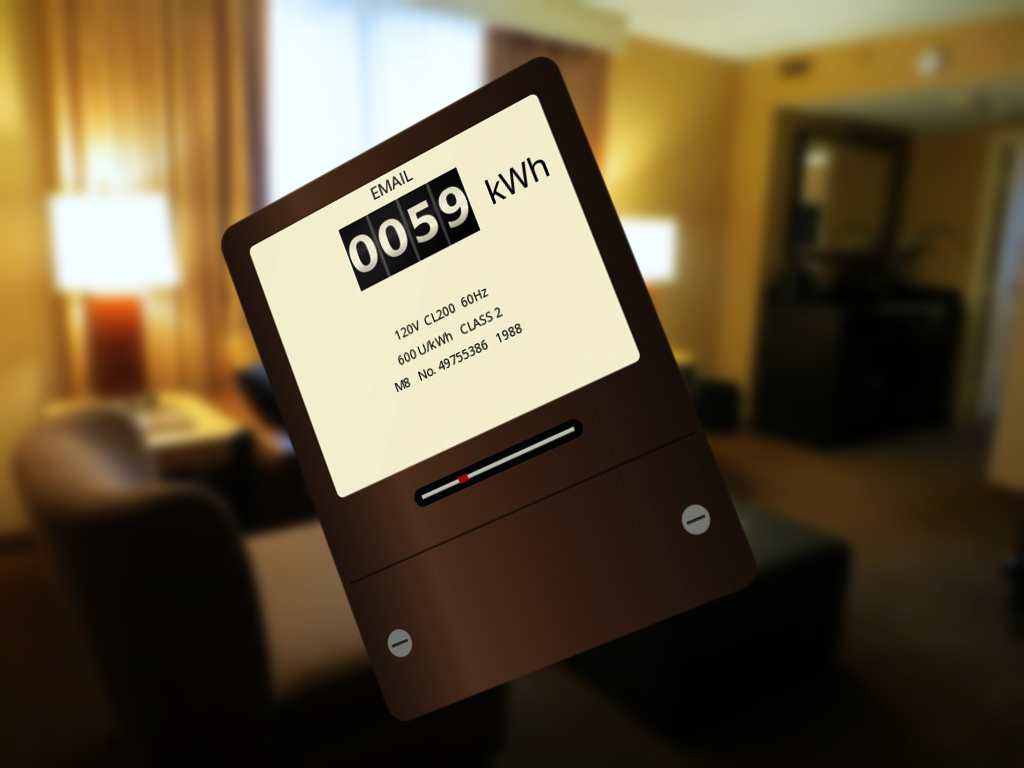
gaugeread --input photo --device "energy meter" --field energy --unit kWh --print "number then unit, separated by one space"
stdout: 59 kWh
